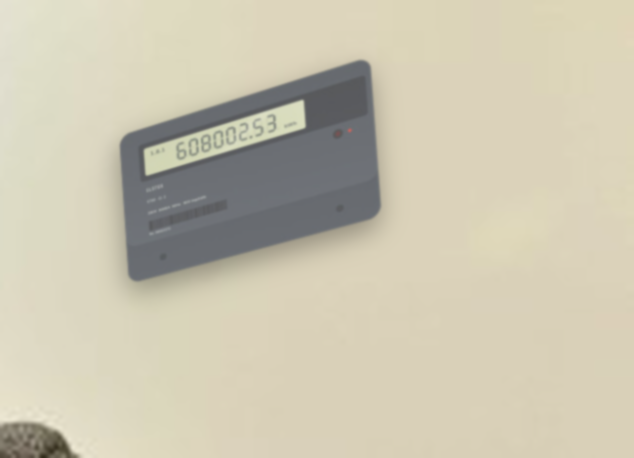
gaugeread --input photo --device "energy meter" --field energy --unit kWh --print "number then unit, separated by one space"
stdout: 608002.53 kWh
